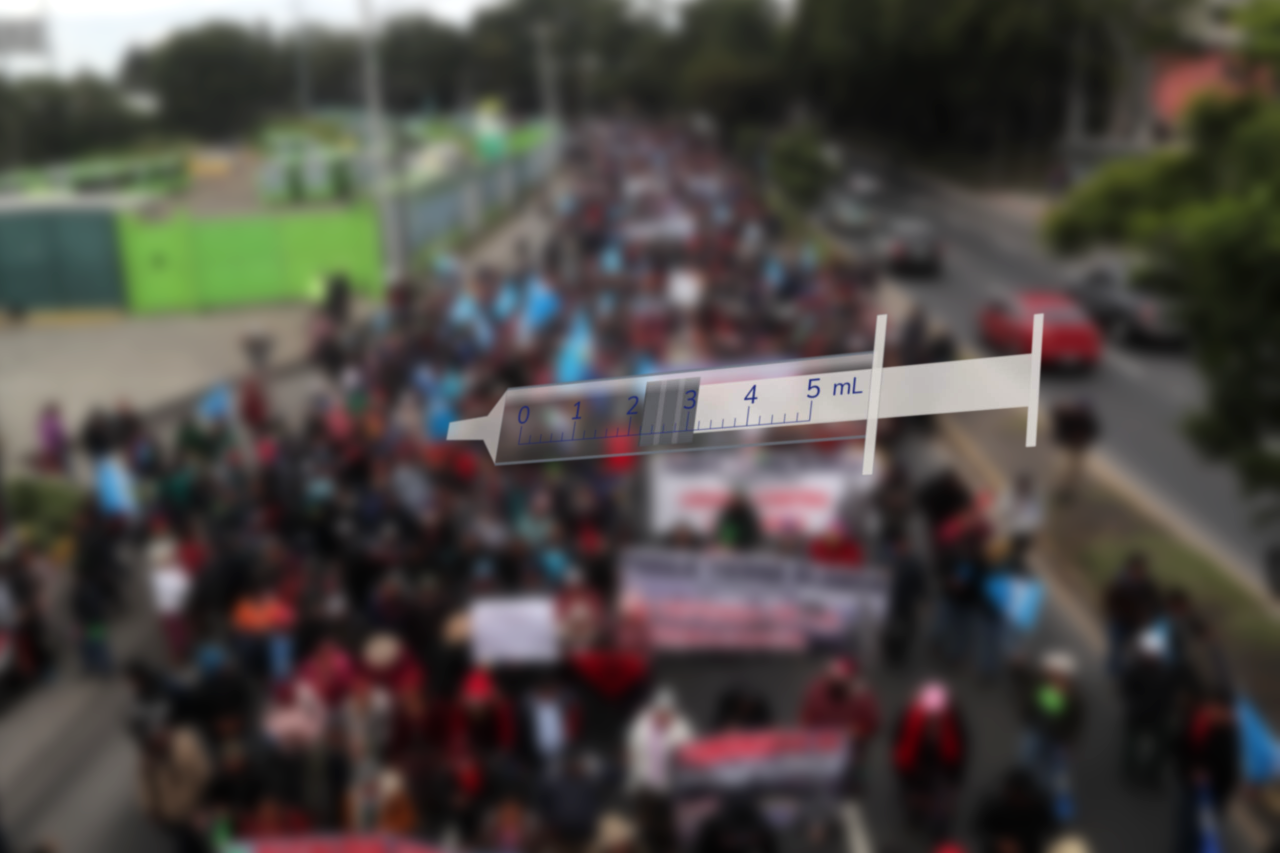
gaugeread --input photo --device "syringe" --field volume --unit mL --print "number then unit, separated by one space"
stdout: 2.2 mL
